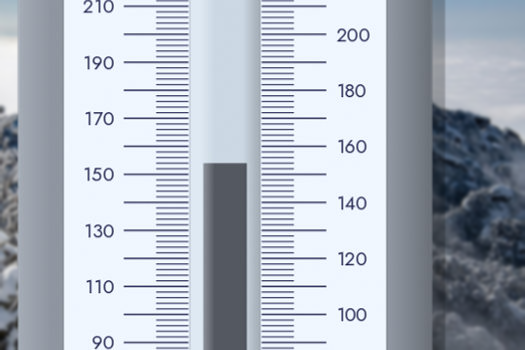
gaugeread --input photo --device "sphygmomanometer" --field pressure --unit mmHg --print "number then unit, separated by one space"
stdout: 154 mmHg
